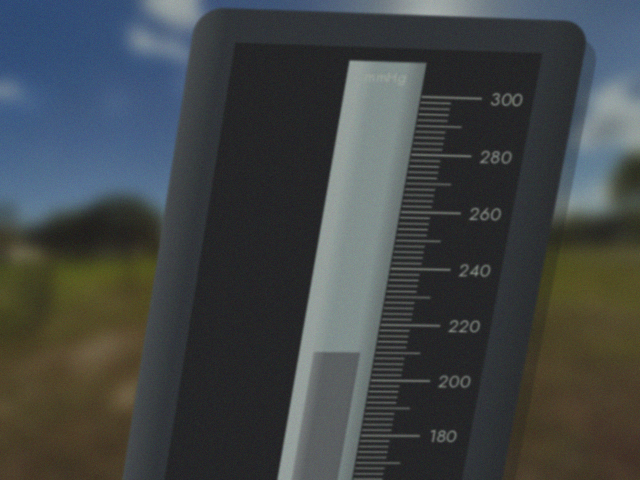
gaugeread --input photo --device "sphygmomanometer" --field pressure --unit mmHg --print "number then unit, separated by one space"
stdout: 210 mmHg
